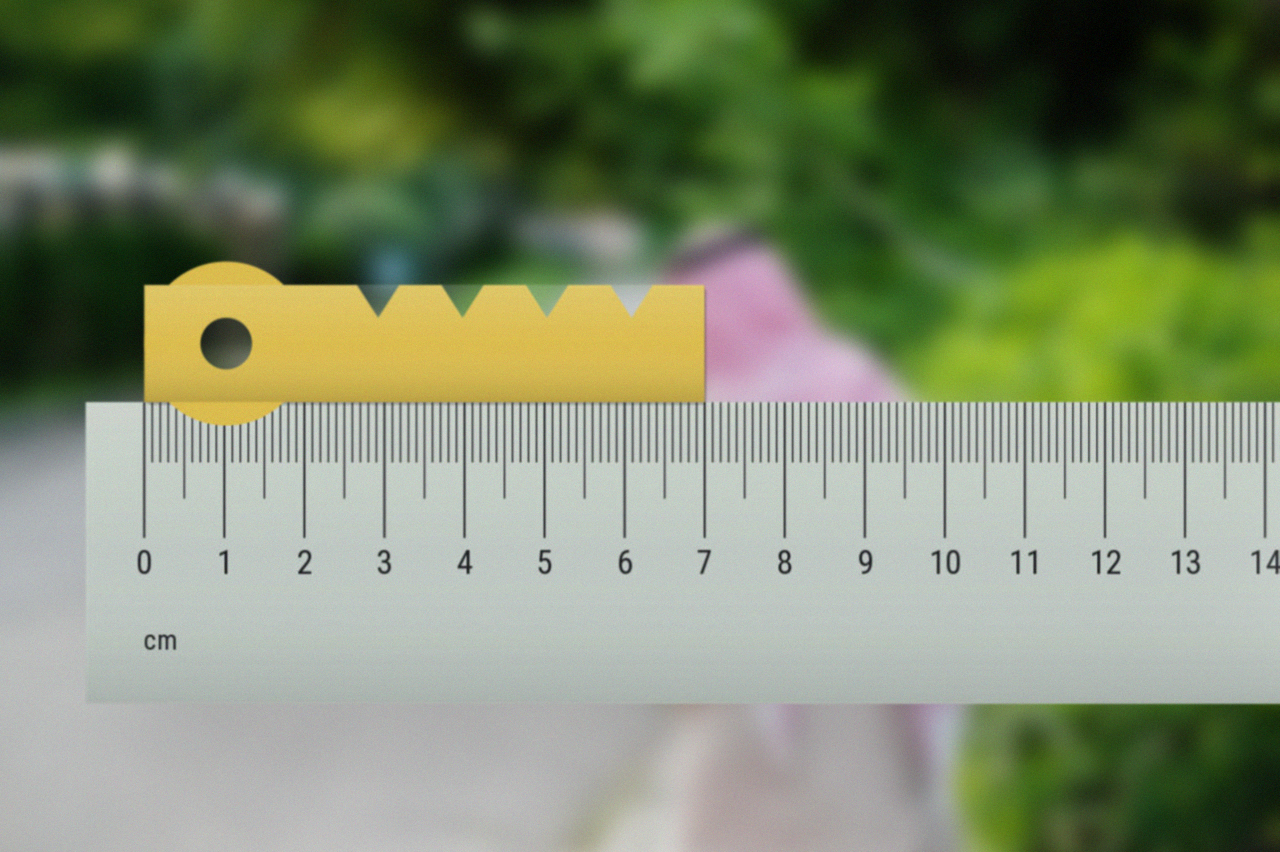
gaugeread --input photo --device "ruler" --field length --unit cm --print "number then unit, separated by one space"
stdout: 7 cm
